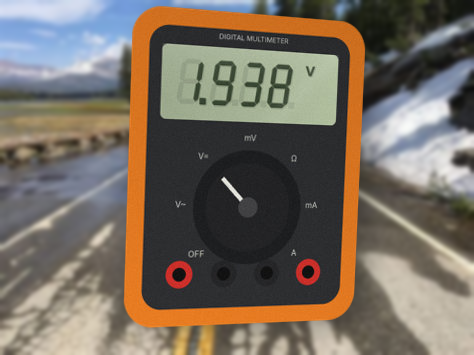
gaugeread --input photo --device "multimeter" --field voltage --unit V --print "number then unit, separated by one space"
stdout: 1.938 V
